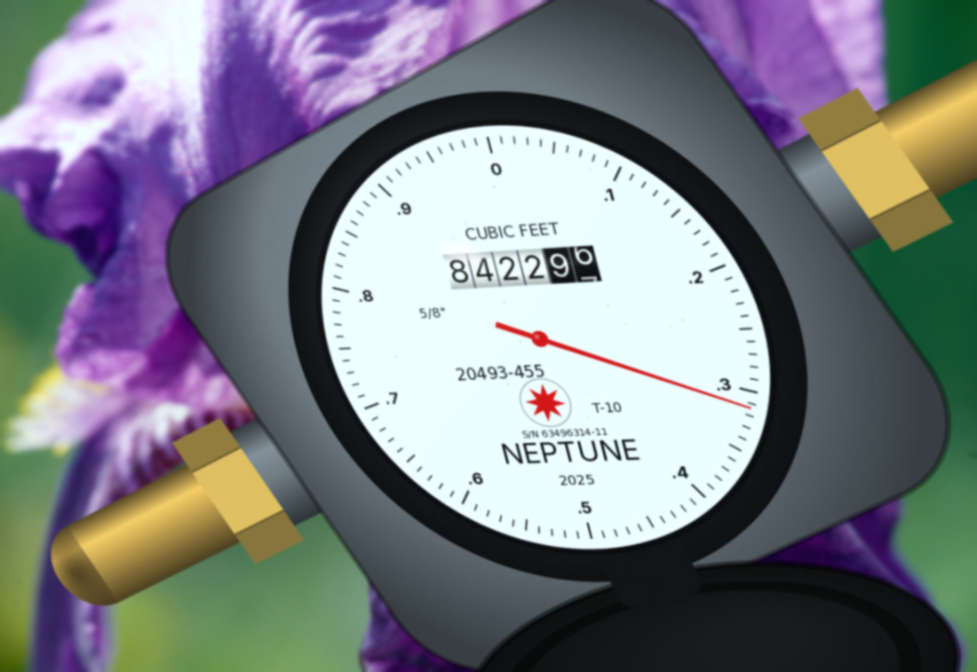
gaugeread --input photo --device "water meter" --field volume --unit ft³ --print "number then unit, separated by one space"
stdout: 842296.31 ft³
